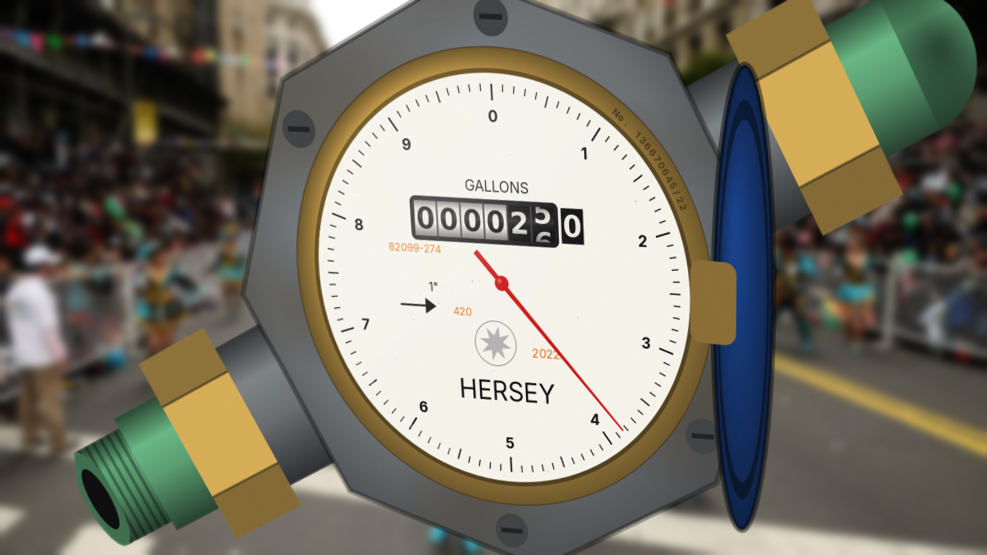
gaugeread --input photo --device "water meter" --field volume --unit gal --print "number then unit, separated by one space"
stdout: 253.8 gal
